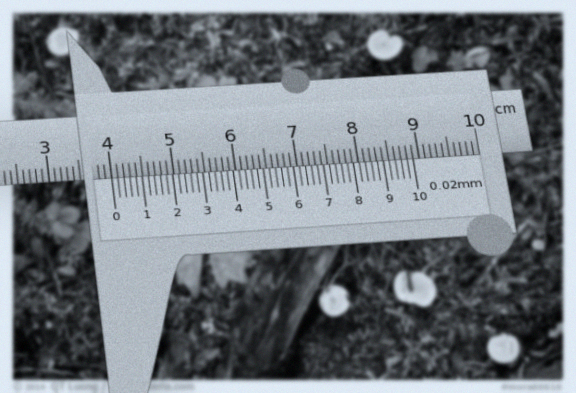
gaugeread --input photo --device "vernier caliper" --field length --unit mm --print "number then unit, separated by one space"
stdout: 40.0 mm
